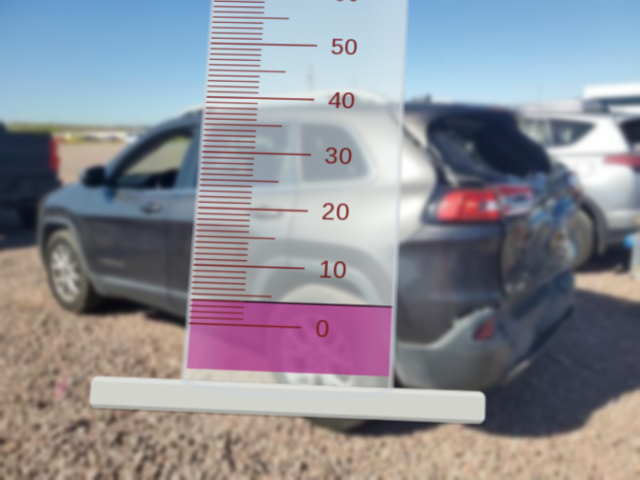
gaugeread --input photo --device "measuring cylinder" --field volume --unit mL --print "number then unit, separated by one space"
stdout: 4 mL
